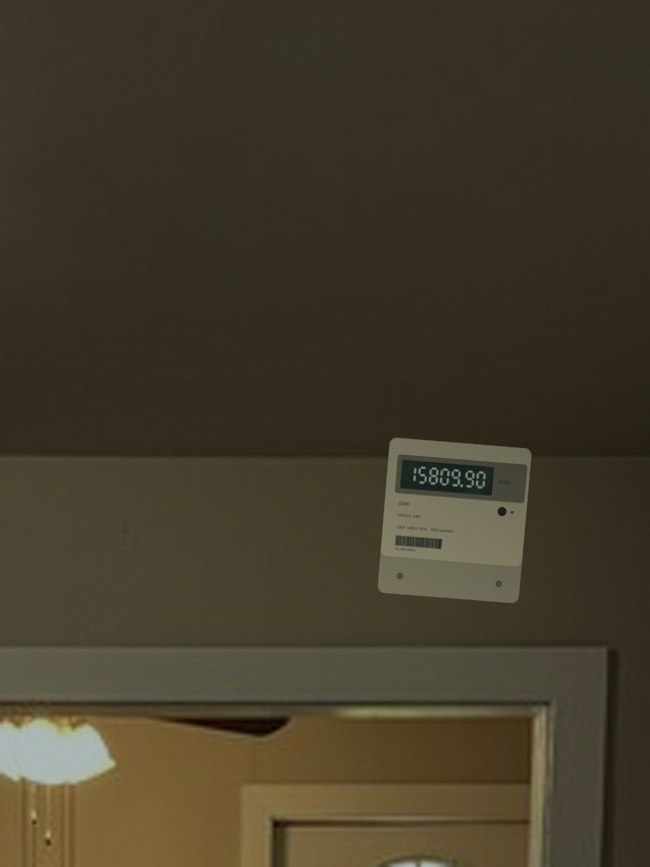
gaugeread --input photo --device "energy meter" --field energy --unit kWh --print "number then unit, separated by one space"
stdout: 15809.90 kWh
